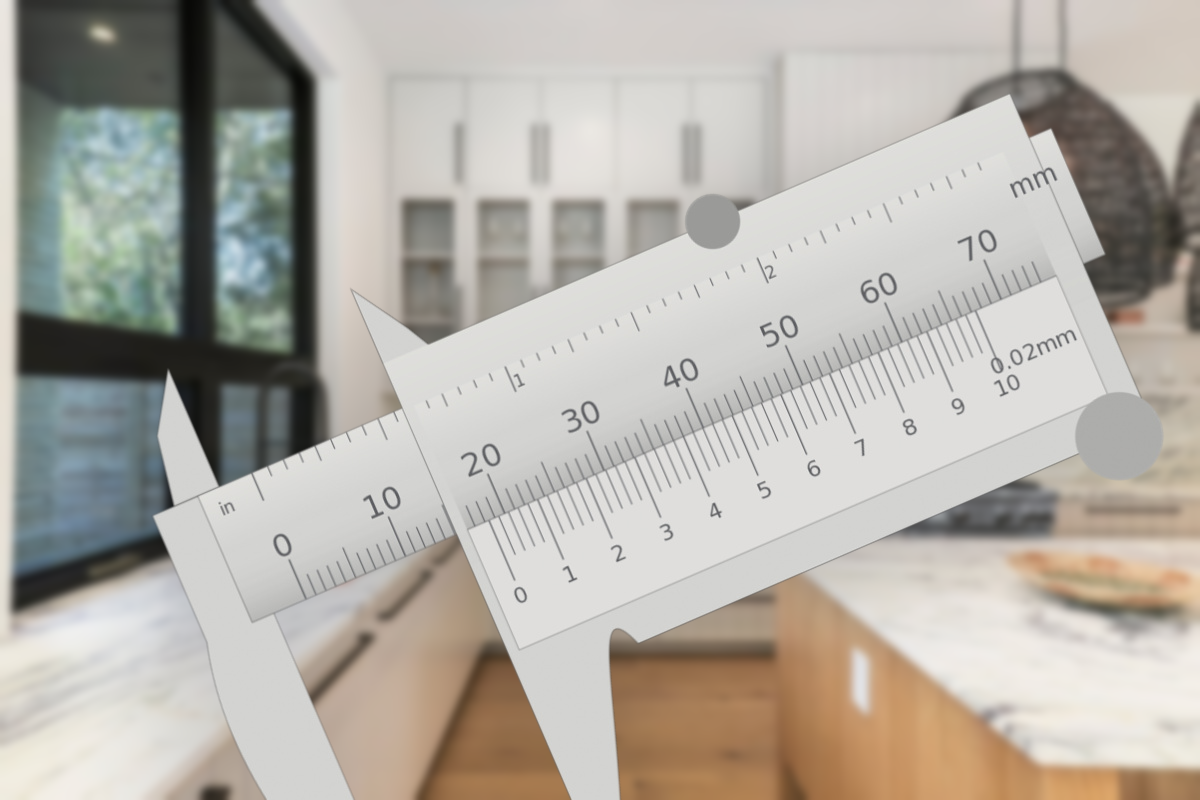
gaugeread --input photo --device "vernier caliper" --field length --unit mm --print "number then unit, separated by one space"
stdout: 18.4 mm
